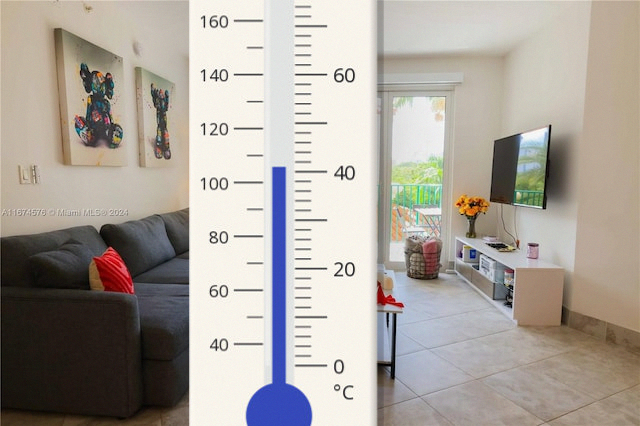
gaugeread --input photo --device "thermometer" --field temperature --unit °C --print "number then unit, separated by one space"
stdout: 41 °C
